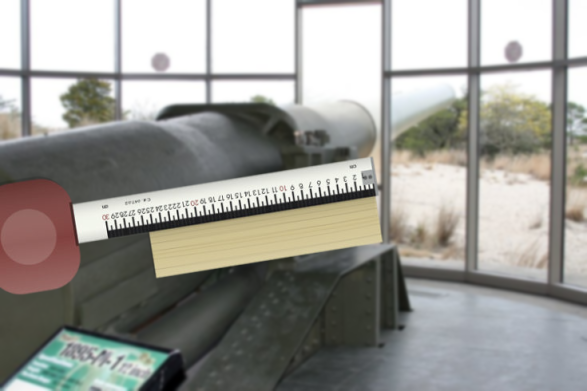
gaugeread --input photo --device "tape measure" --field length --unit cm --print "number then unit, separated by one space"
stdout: 25.5 cm
